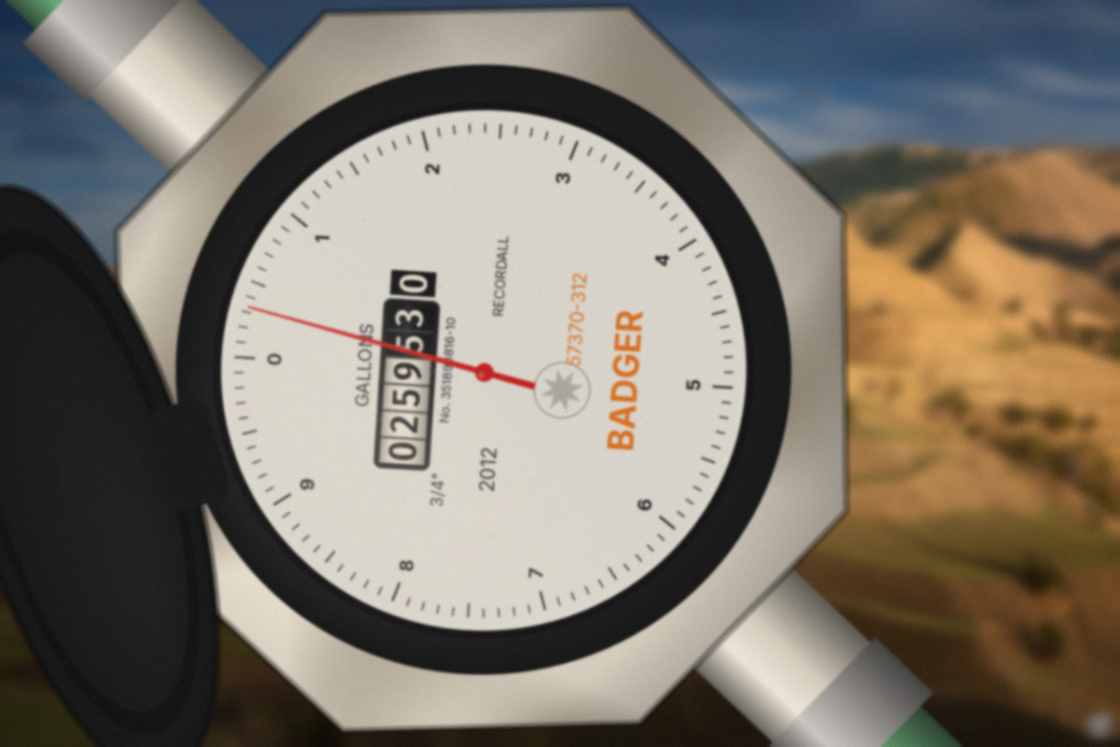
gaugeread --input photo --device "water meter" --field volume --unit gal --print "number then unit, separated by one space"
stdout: 259530.3 gal
